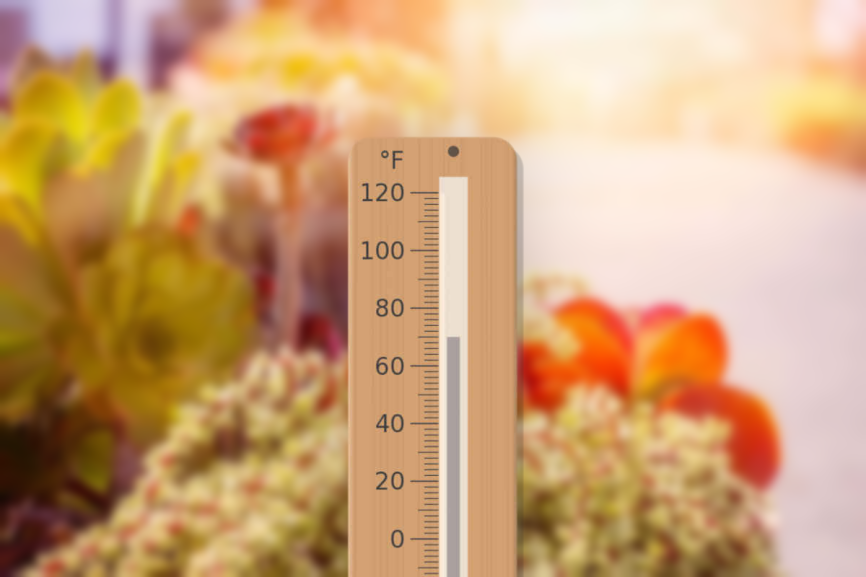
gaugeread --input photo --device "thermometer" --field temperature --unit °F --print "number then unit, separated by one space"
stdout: 70 °F
